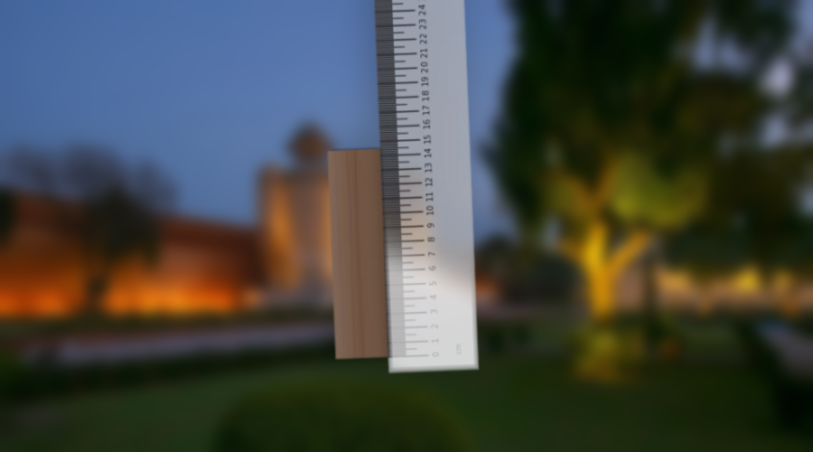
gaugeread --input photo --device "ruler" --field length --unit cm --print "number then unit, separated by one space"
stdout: 14.5 cm
